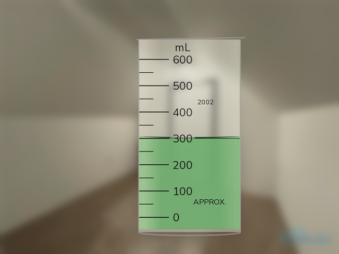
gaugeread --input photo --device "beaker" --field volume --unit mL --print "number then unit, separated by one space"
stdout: 300 mL
